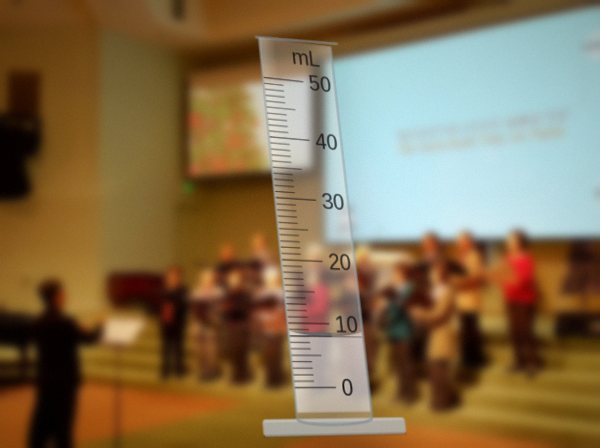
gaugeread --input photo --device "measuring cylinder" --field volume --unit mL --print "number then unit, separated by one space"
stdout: 8 mL
